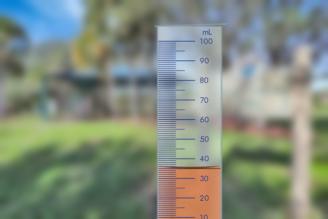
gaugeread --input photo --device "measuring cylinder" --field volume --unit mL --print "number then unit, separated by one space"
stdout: 35 mL
